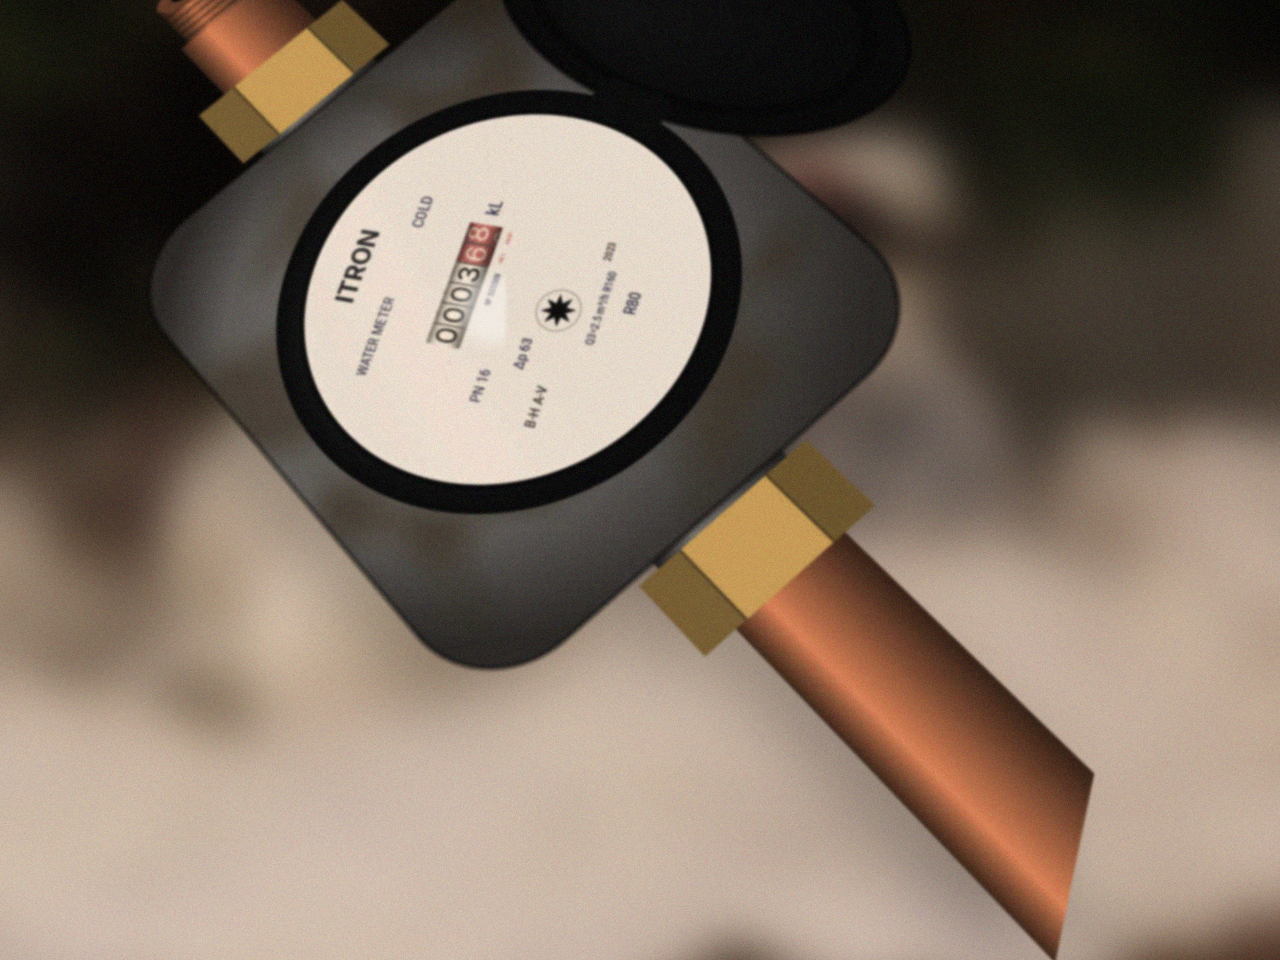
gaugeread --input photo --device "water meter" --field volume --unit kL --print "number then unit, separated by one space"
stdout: 3.68 kL
